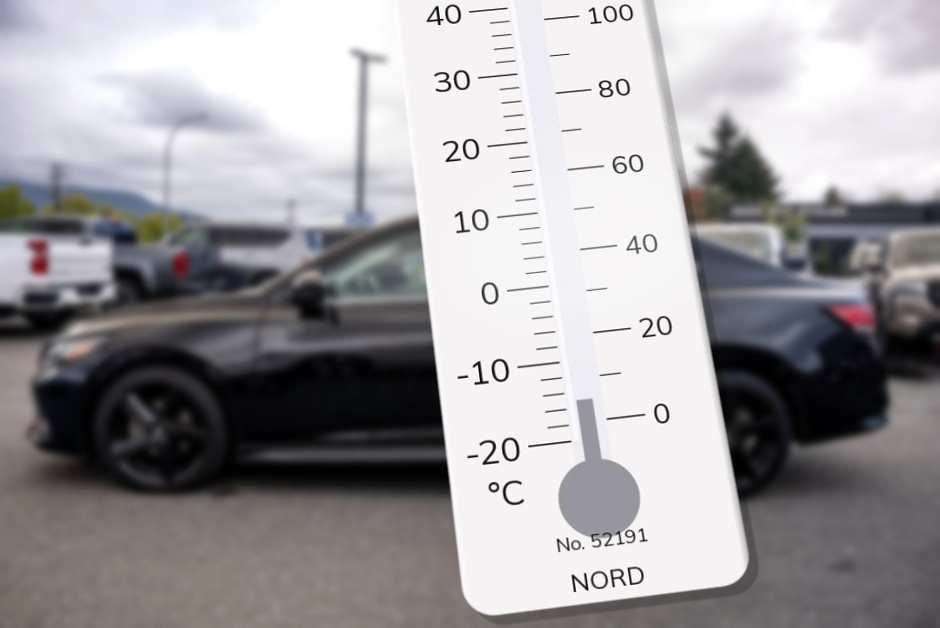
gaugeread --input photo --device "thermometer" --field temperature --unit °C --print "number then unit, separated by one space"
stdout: -15 °C
